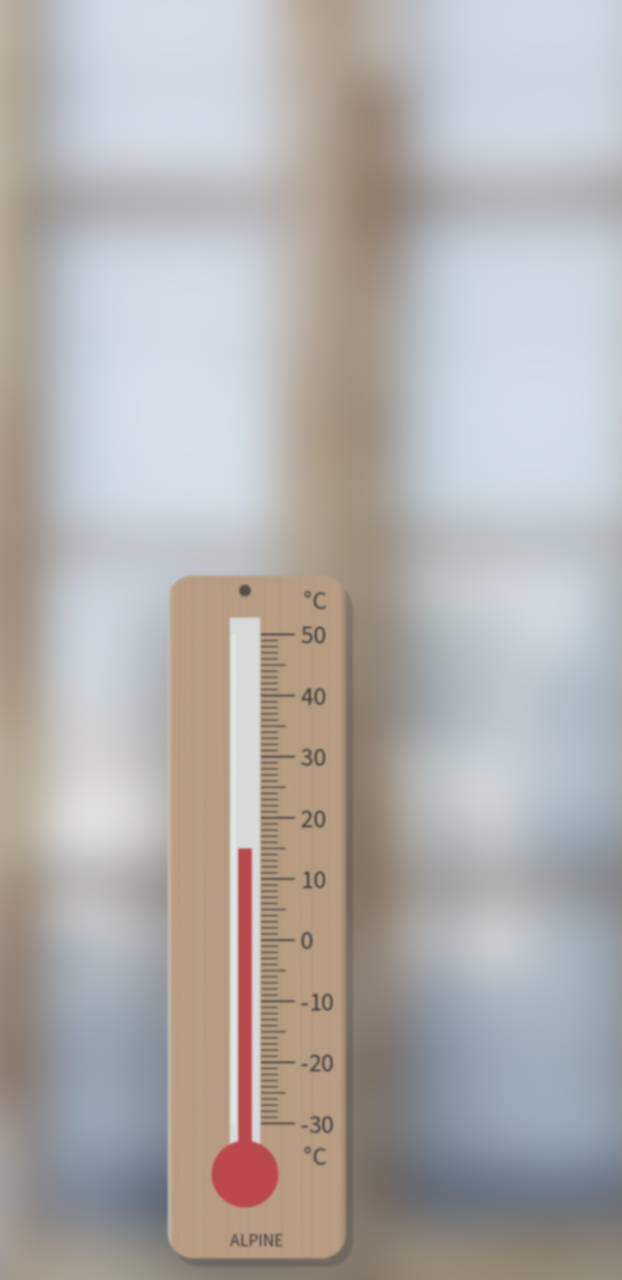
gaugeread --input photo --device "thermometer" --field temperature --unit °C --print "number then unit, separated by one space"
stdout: 15 °C
